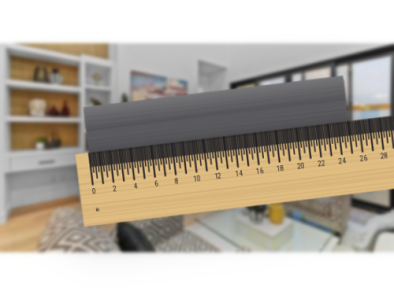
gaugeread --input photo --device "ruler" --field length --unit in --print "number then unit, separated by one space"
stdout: 25 in
